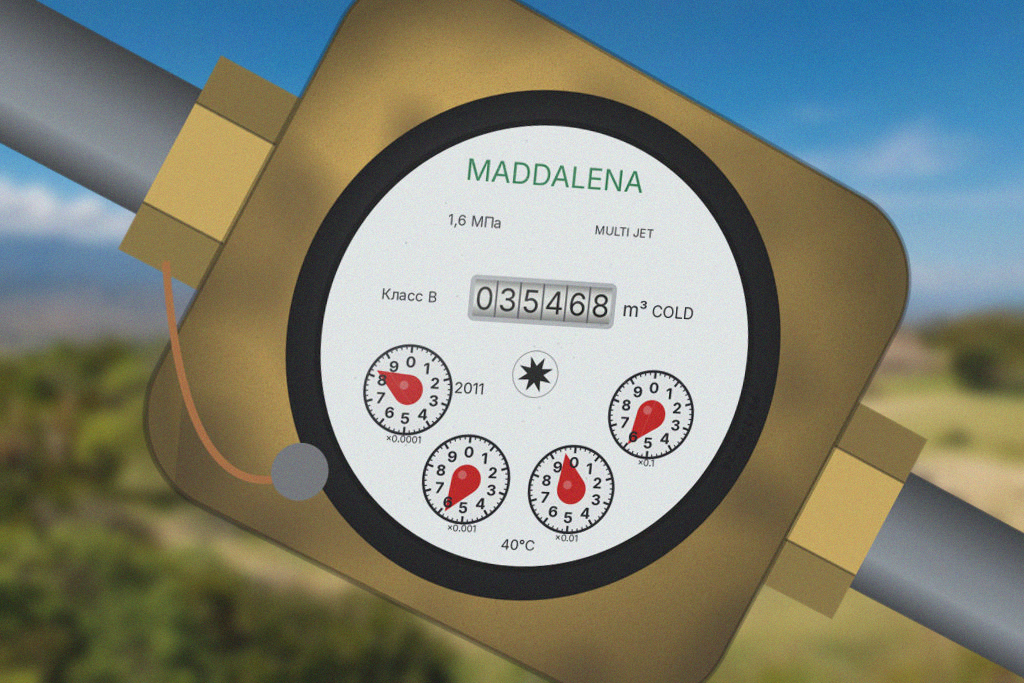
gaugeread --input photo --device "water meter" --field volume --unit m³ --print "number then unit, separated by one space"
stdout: 35468.5958 m³
